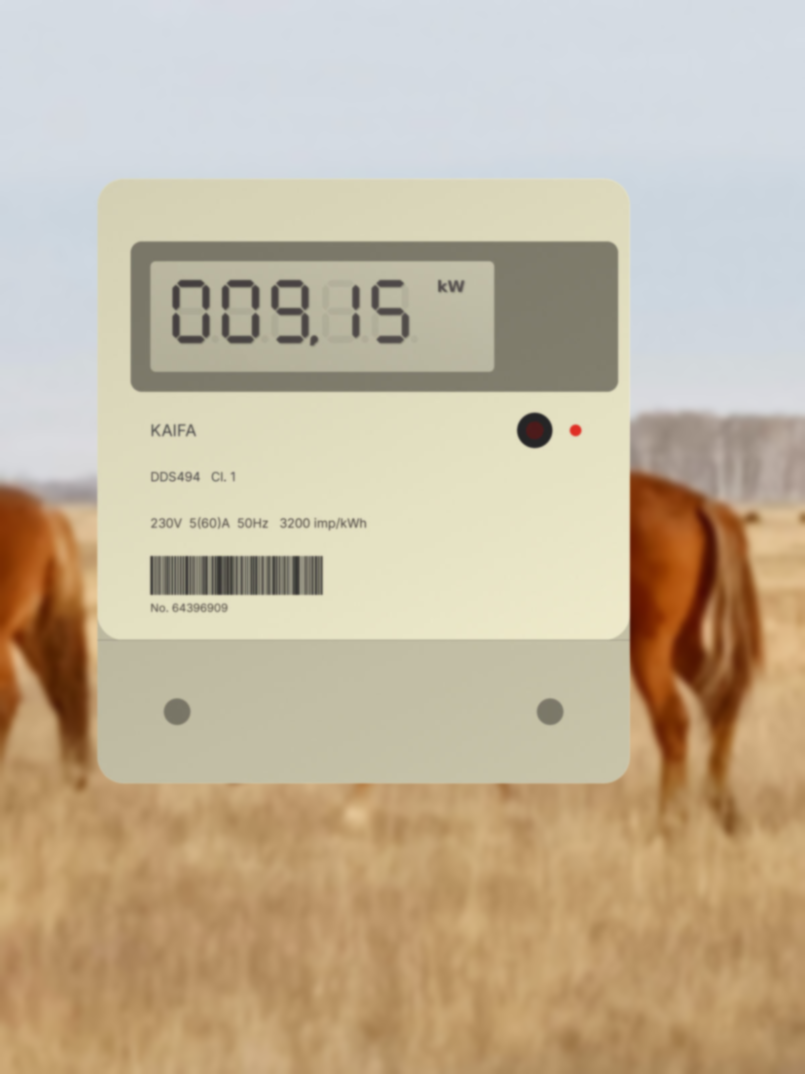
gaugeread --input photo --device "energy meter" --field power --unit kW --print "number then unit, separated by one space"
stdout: 9.15 kW
